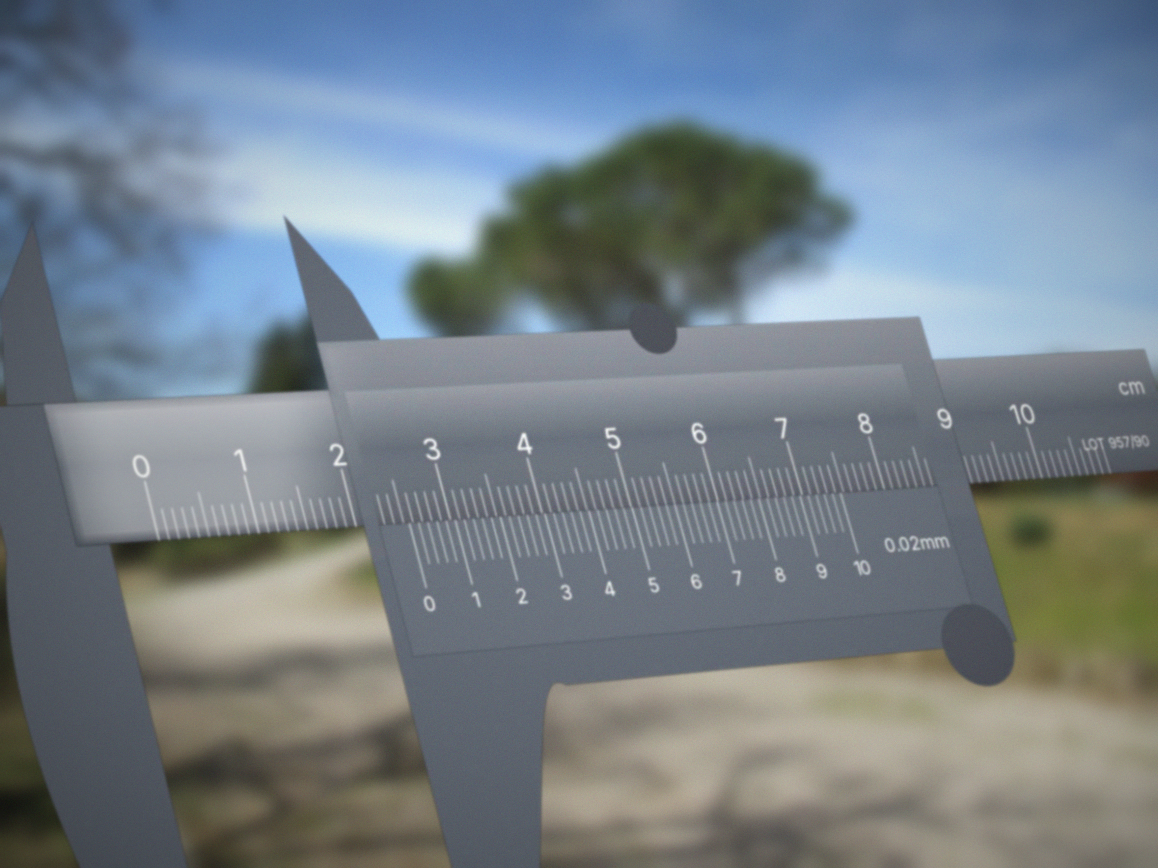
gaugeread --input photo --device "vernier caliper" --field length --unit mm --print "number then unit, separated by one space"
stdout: 25.6 mm
